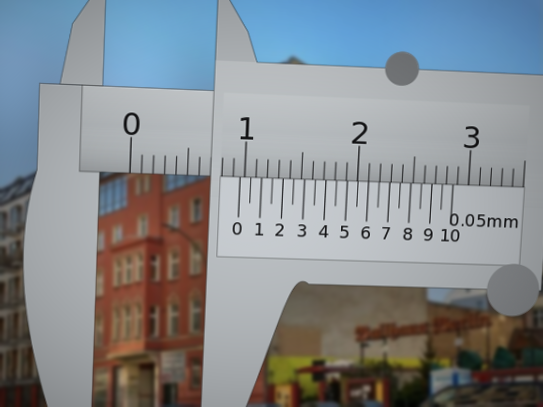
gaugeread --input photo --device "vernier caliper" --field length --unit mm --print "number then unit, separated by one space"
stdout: 9.6 mm
